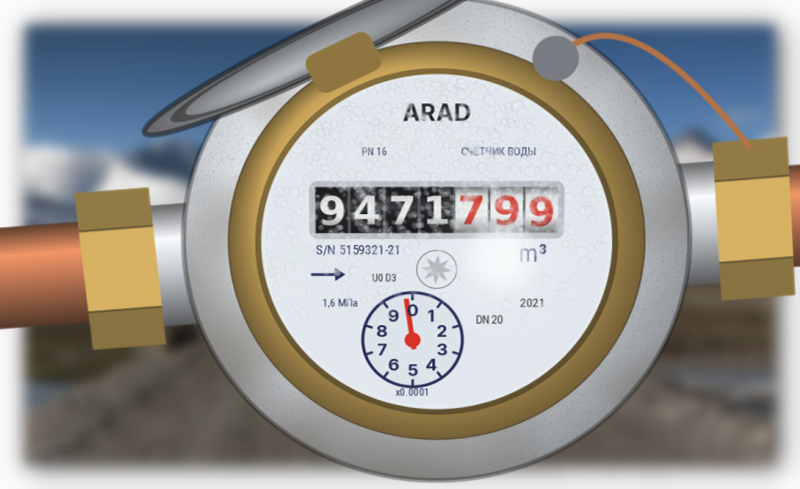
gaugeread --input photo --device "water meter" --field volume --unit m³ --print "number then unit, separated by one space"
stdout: 9471.7989 m³
